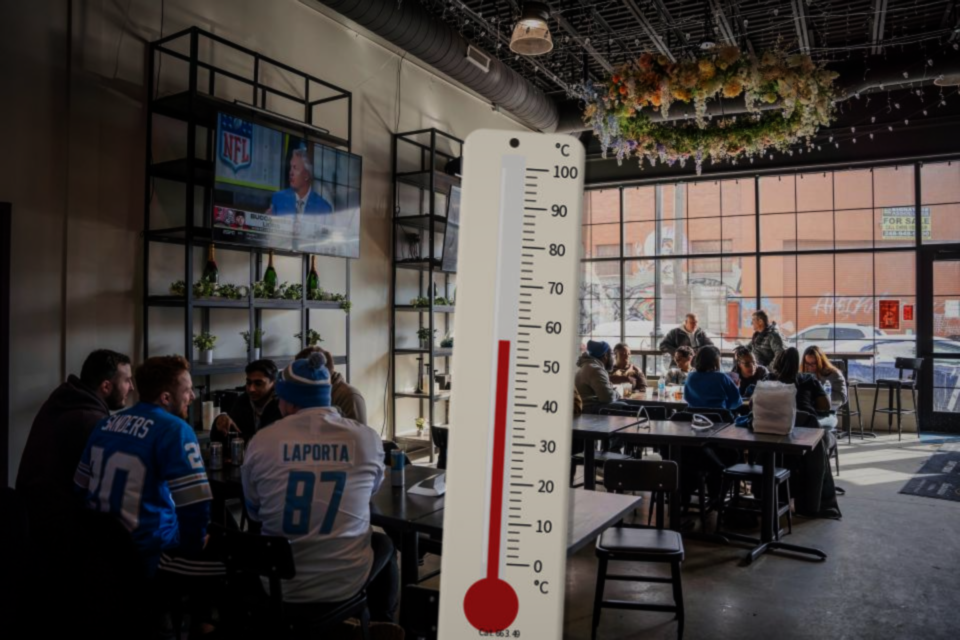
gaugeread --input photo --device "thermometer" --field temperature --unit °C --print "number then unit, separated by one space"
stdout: 56 °C
